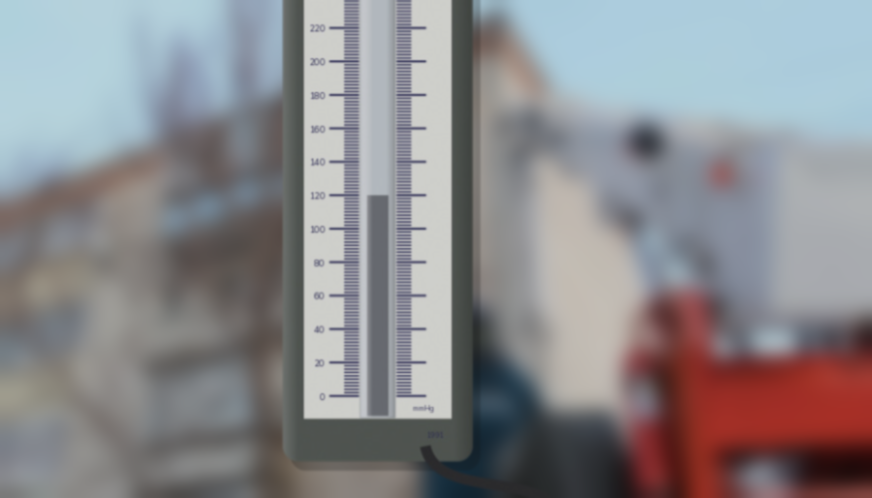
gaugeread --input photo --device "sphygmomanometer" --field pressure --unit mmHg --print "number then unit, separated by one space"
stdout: 120 mmHg
